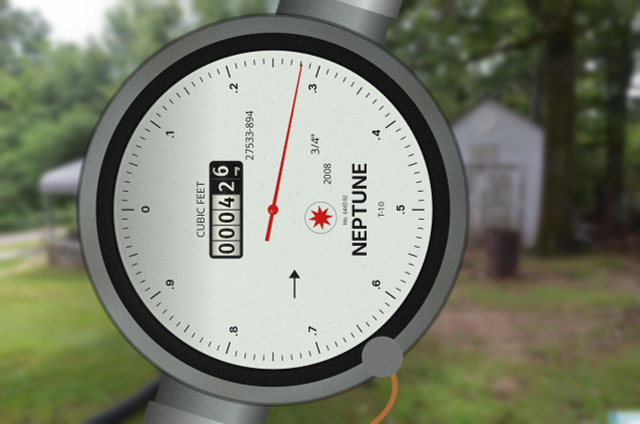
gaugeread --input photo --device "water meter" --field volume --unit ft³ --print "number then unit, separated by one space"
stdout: 426.28 ft³
